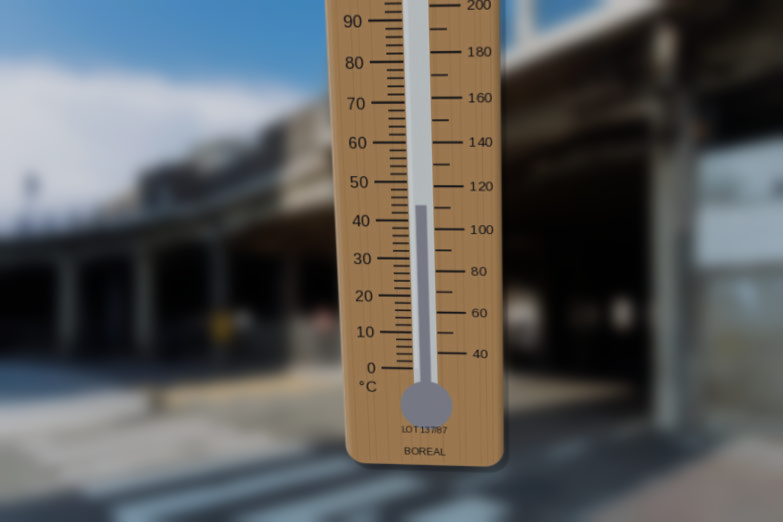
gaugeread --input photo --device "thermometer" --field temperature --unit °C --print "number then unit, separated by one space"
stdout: 44 °C
